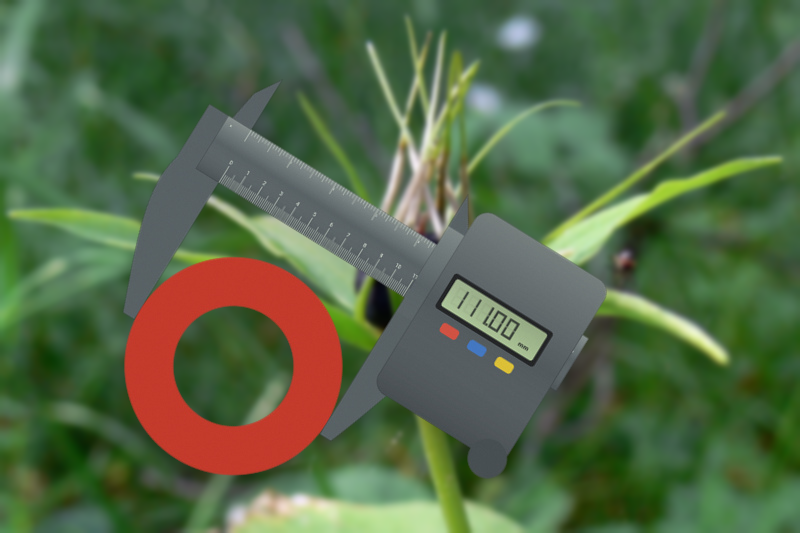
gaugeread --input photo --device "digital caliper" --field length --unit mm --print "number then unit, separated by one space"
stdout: 111.00 mm
